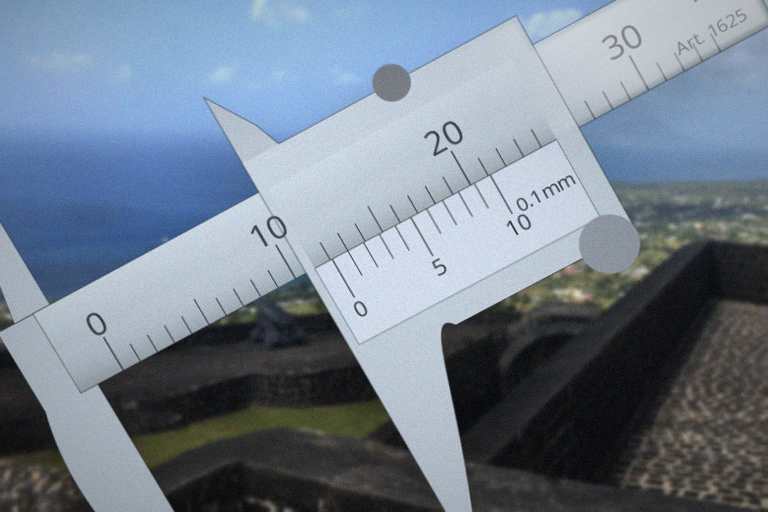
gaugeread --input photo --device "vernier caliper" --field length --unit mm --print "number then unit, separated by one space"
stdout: 12.1 mm
